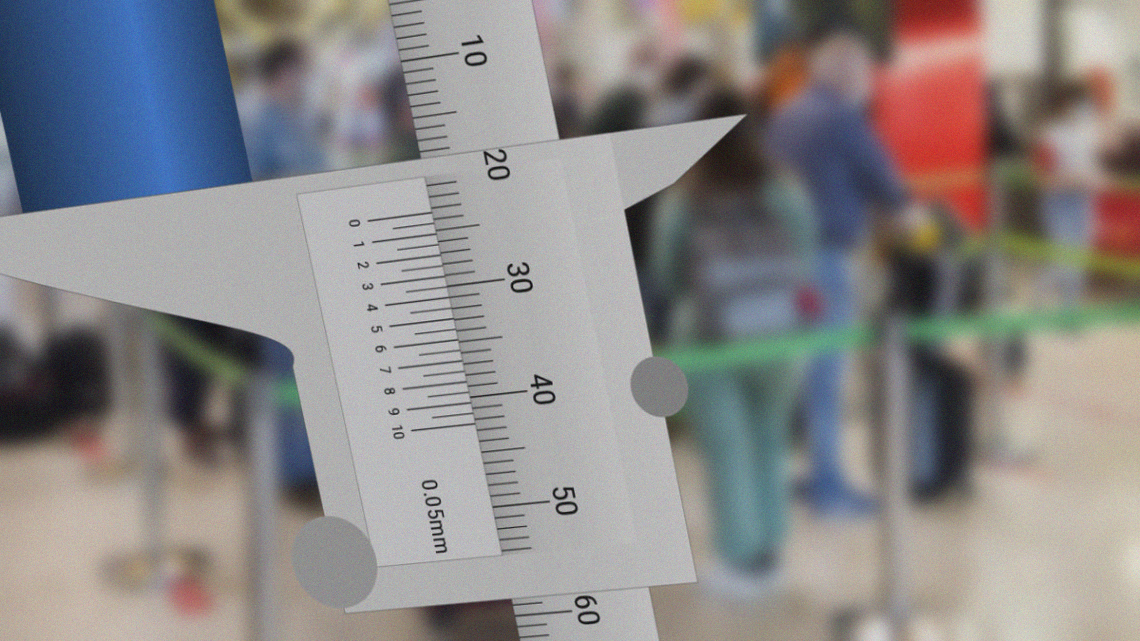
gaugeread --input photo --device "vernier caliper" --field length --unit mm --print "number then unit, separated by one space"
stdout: 23.4 mm
